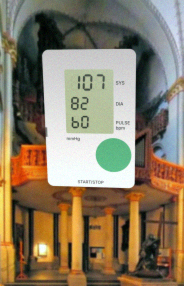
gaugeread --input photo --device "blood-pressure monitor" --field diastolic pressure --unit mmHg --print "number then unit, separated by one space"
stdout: 82 mmHg
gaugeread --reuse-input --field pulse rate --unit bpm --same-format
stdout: 60 bpm
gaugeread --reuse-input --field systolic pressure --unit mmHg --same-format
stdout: 107 mmHg
